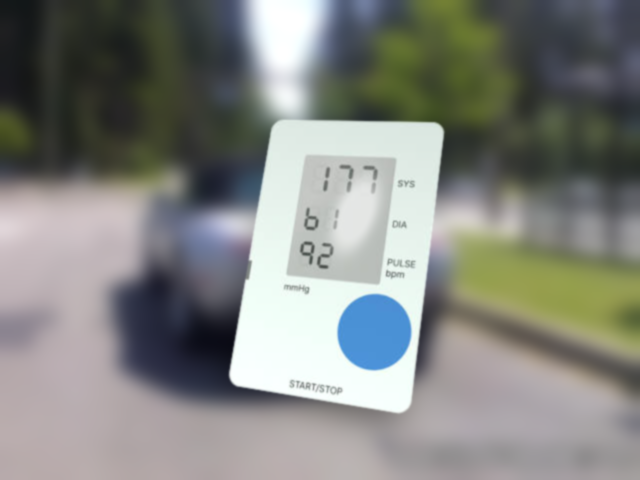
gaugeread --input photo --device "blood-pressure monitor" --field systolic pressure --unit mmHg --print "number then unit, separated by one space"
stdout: 177 mmHg
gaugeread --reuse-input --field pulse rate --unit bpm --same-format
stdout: 92 bpm
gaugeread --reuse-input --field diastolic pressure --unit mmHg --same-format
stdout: 61 mmHg
